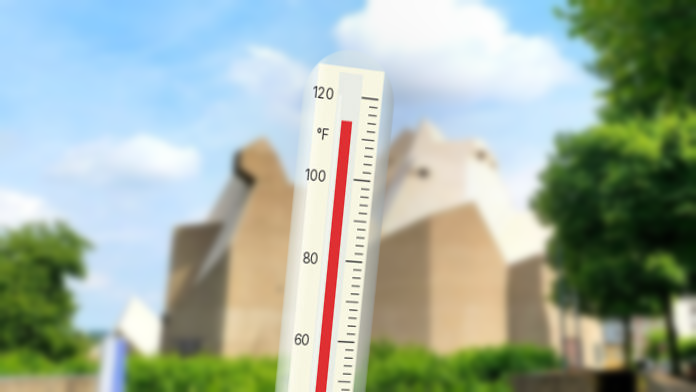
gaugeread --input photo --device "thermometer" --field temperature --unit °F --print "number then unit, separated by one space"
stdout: 114 °F
